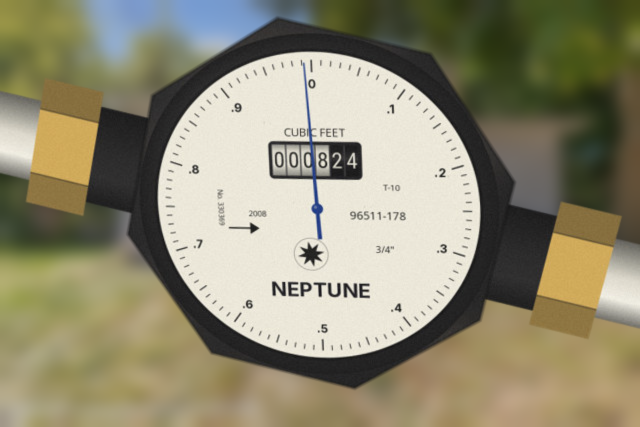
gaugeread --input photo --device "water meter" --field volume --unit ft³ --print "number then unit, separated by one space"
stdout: 823.99 ft³
